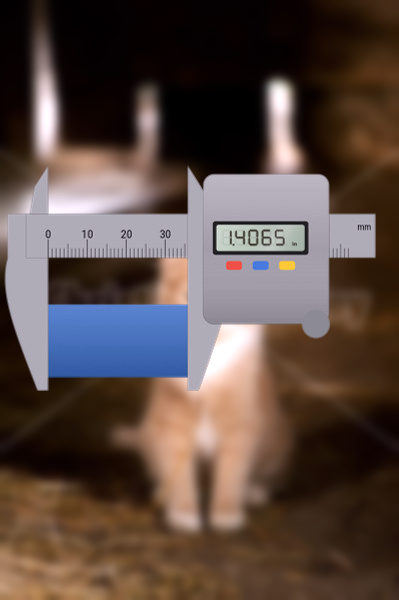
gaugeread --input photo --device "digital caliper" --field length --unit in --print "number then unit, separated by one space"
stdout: 1.4065 in
